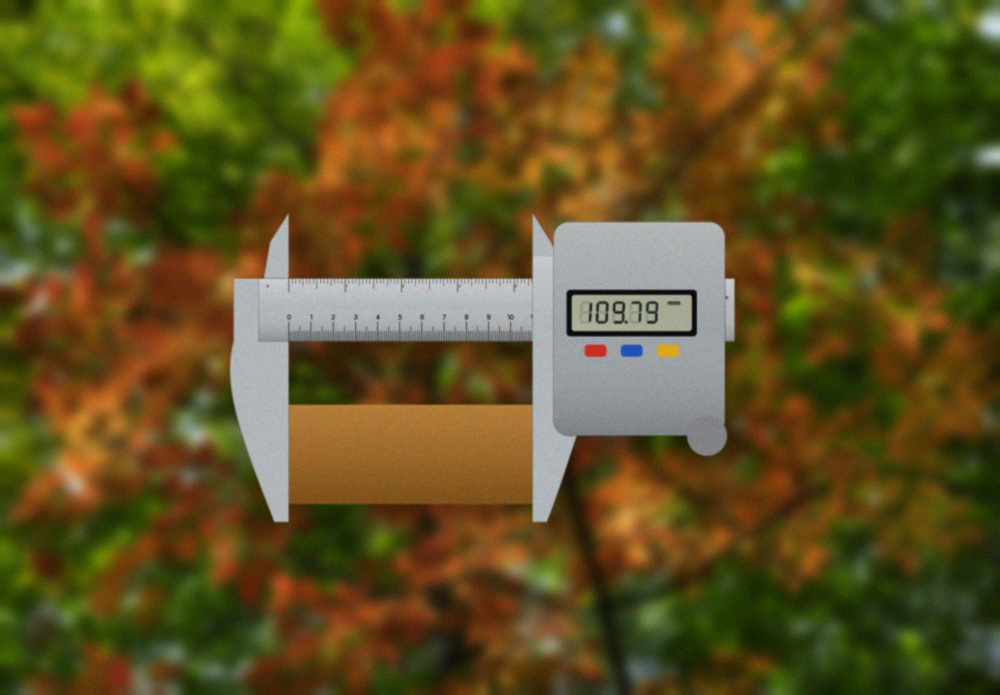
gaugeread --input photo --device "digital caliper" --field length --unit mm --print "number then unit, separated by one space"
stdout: 109.79 mm
